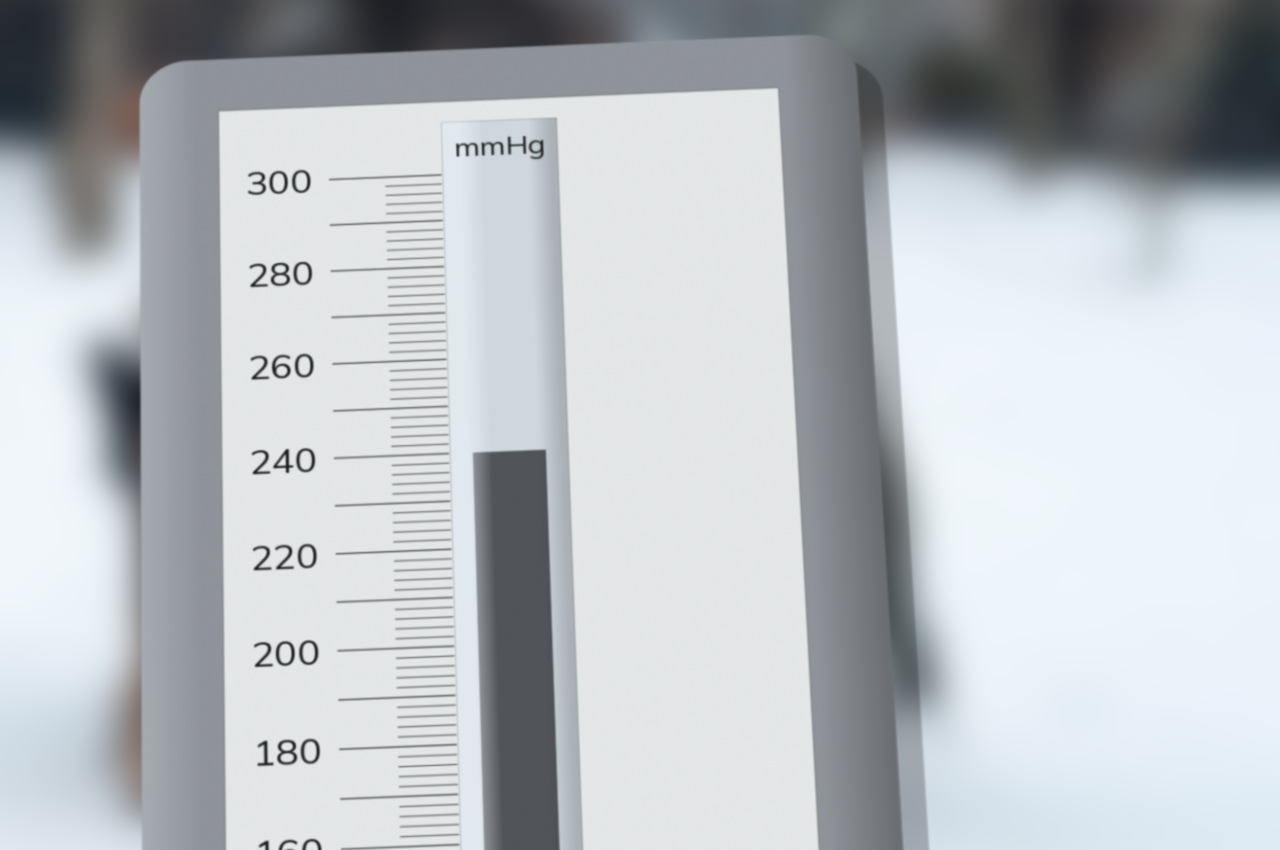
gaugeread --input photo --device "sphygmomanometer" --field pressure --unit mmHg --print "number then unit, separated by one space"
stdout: 240 mmHg
